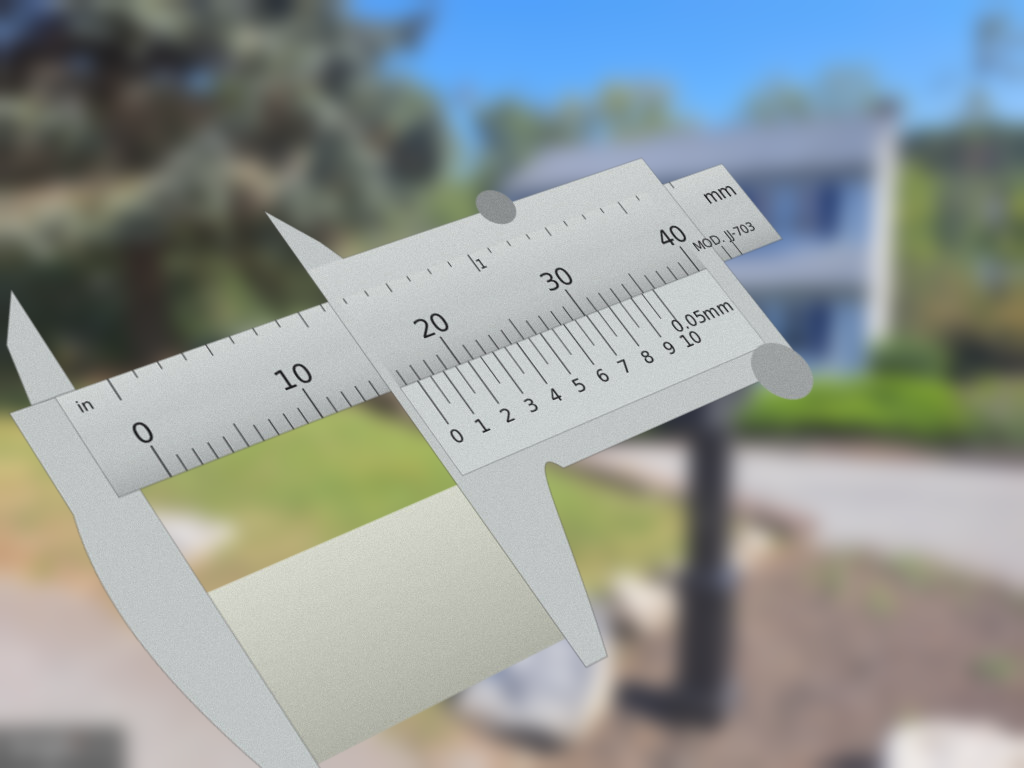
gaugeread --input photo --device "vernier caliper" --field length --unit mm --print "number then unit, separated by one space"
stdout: 16.8 mm
